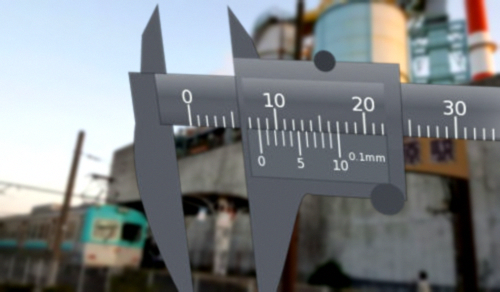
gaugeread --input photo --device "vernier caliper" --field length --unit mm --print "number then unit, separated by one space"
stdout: 8.0 mm
